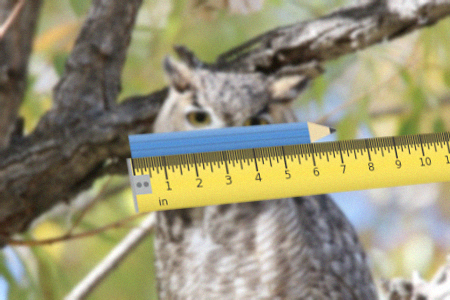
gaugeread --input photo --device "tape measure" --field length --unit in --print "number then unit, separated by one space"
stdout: 7 in
